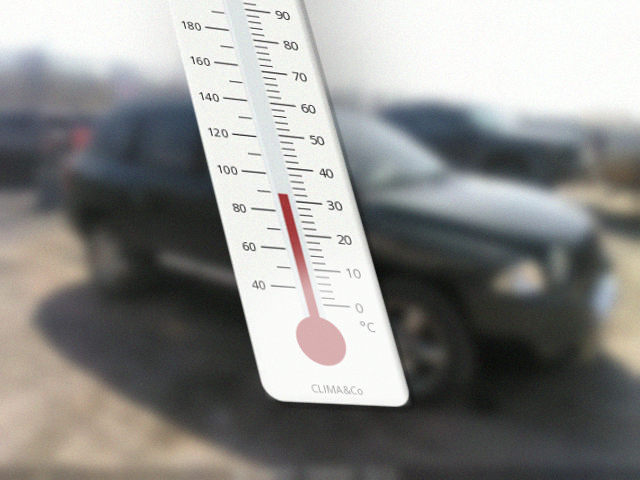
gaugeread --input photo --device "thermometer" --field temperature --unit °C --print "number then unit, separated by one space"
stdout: 32 °C
